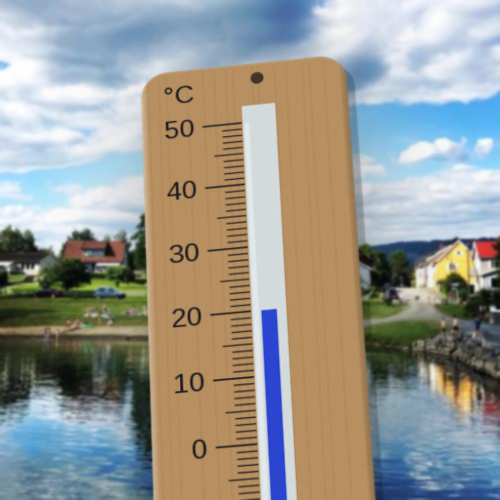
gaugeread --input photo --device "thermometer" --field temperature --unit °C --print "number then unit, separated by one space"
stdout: 20 °C
